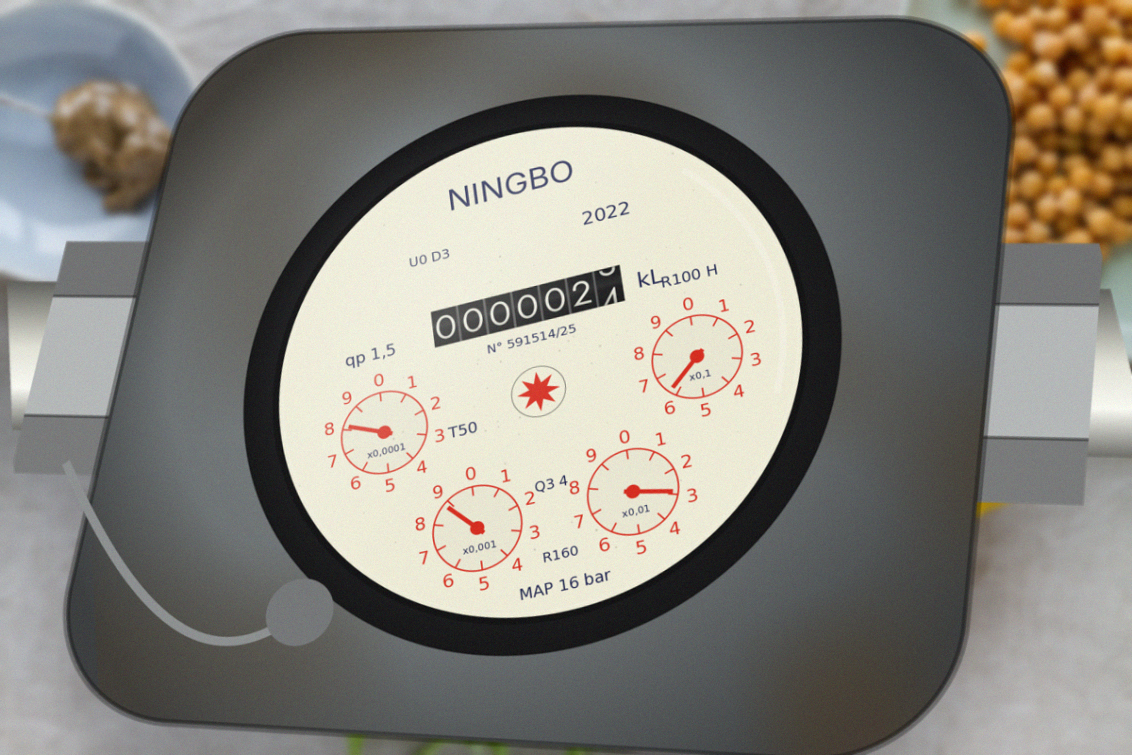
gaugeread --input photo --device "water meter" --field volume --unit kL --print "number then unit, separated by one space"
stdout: 23.6288 kL
